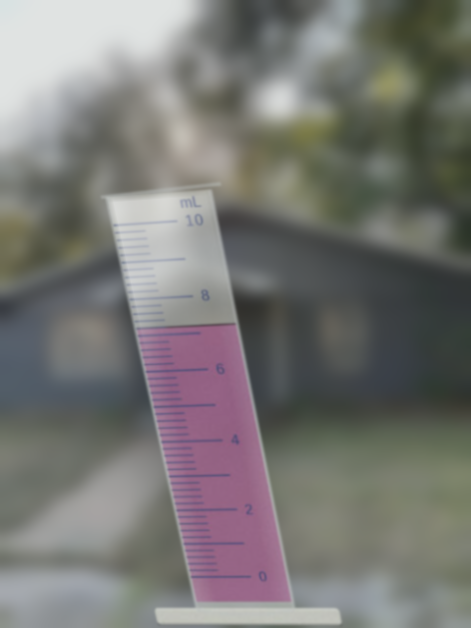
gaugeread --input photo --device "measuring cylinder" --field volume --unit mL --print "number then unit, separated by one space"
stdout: 7.2 mL
